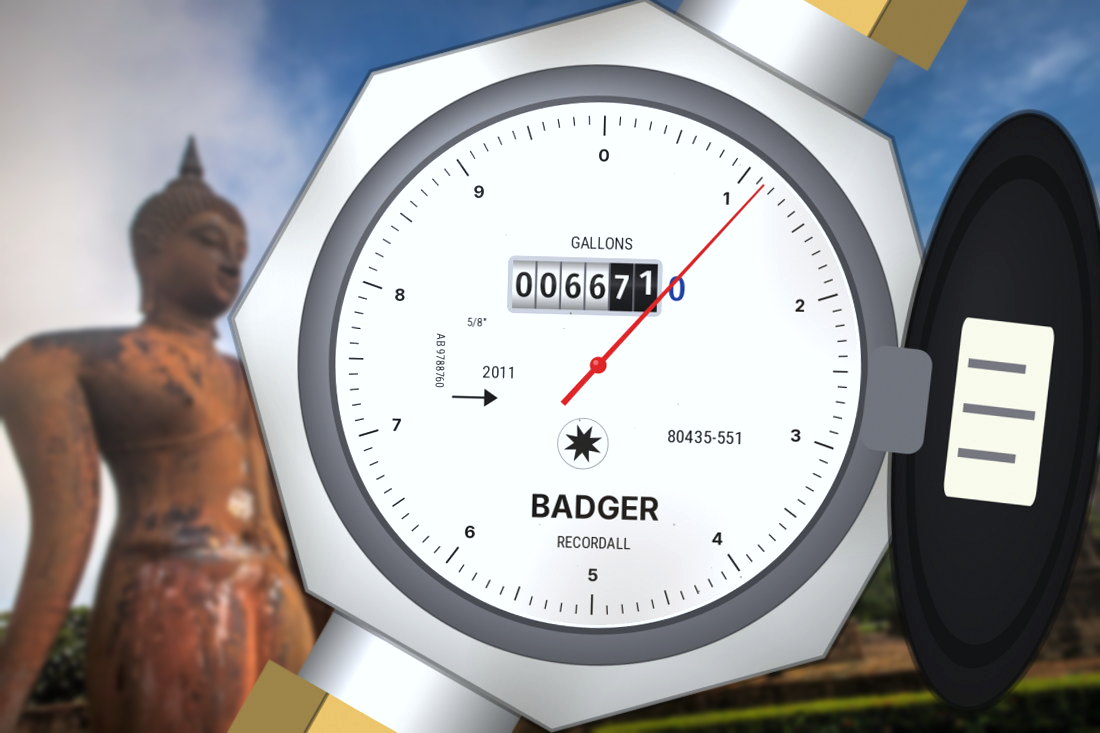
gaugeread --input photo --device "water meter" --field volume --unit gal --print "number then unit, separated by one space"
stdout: 66711.1 gal
